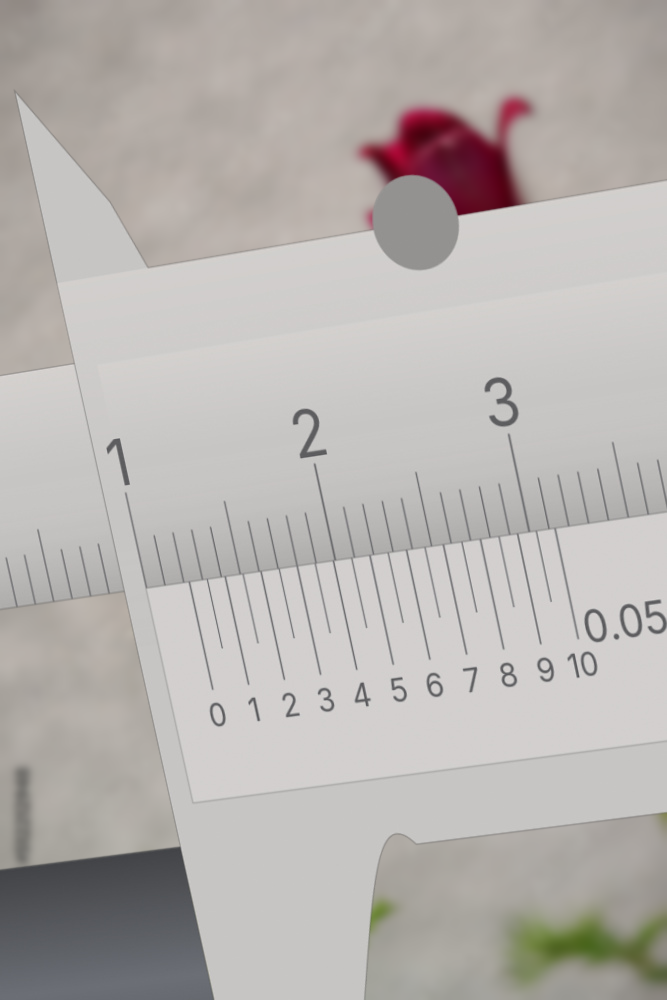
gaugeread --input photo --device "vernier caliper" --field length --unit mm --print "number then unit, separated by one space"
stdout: 12.3 mm
